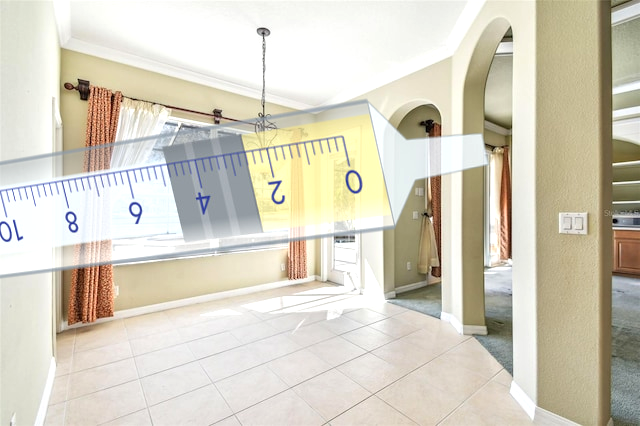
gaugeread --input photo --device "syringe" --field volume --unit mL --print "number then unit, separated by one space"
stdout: 2.6 mL
